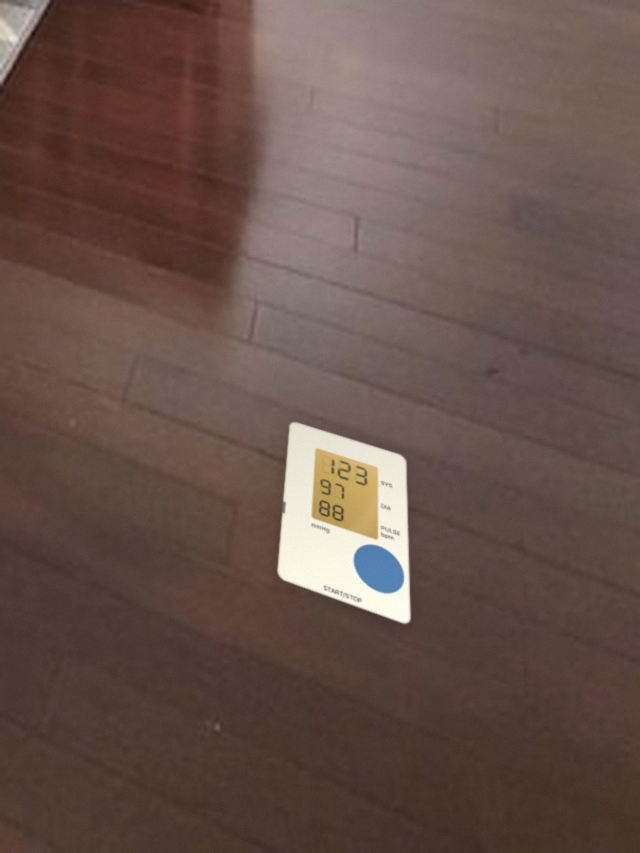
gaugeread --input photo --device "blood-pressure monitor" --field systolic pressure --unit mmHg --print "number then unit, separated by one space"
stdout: 123 mmHg
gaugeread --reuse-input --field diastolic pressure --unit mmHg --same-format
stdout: 97 mmHg
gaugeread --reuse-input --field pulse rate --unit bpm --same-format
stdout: 88 bpm
